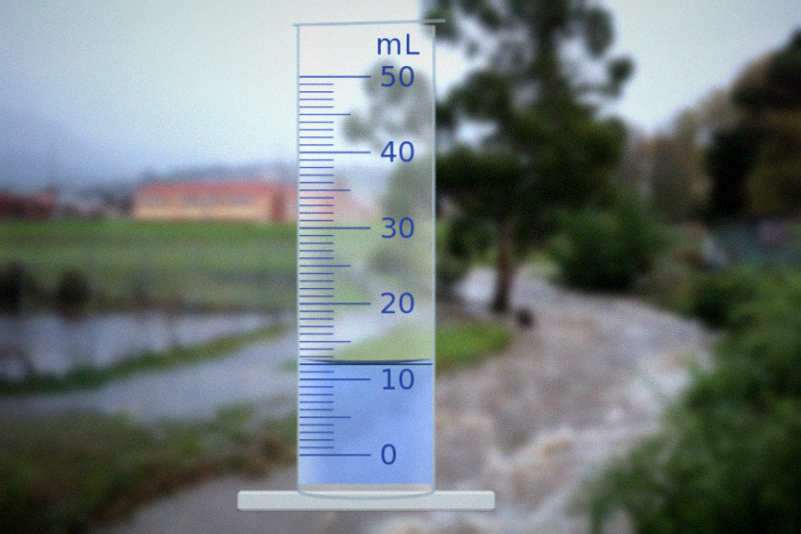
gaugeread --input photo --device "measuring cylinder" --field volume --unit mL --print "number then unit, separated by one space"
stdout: 12 mL
